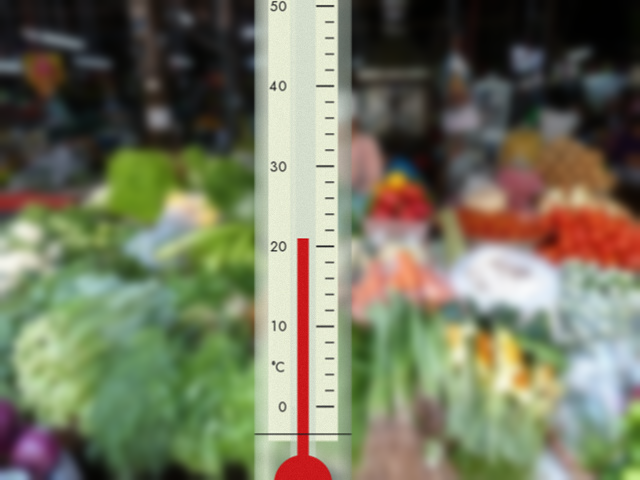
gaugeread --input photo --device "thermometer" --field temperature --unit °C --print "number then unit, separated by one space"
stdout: 21 °C
